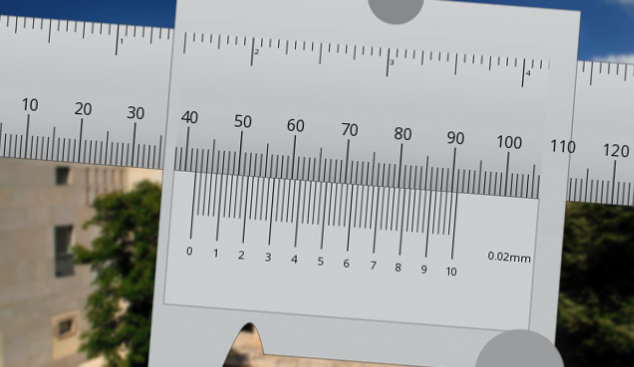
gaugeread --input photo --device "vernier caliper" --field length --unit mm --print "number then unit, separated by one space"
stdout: 42.0 mm
